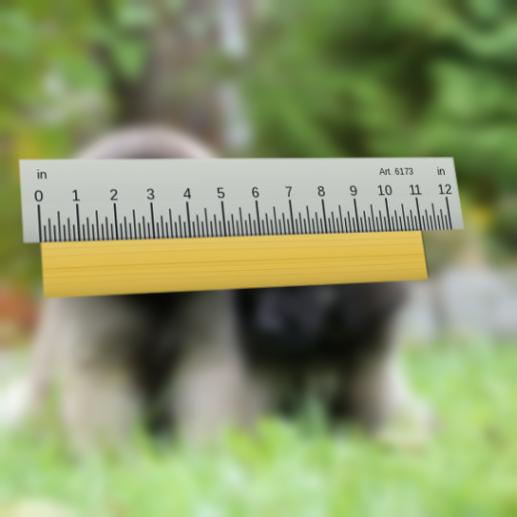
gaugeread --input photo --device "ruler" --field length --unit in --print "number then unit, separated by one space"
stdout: 11 in
